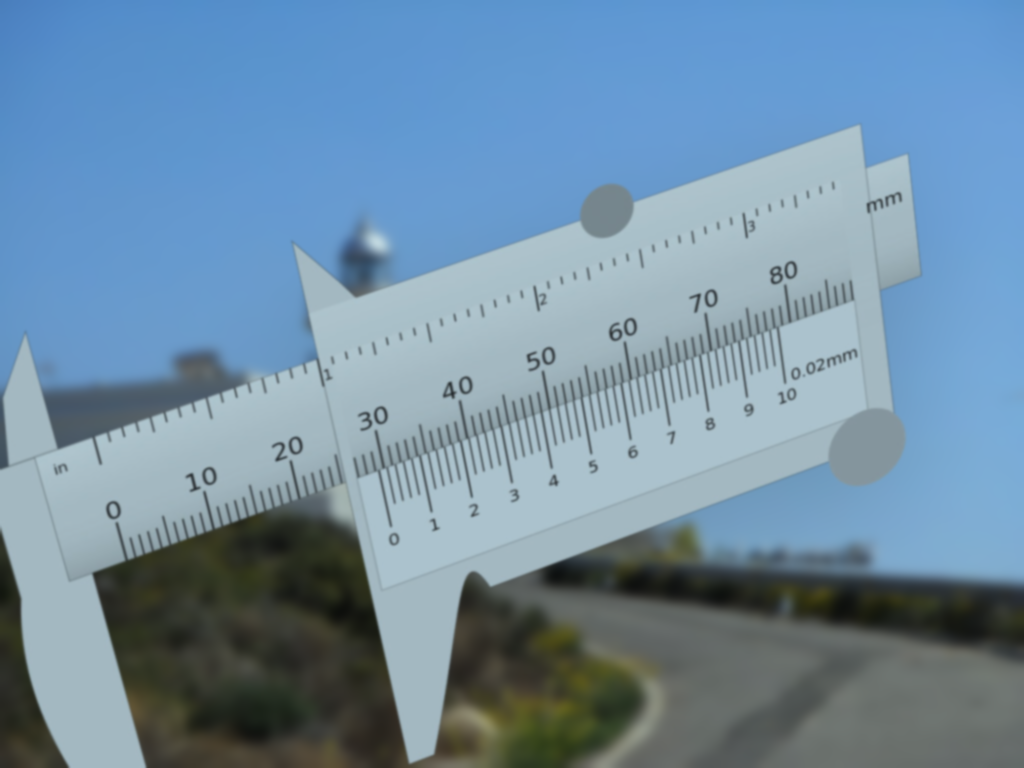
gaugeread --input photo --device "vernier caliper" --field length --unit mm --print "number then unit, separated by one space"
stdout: 29.4 mm
